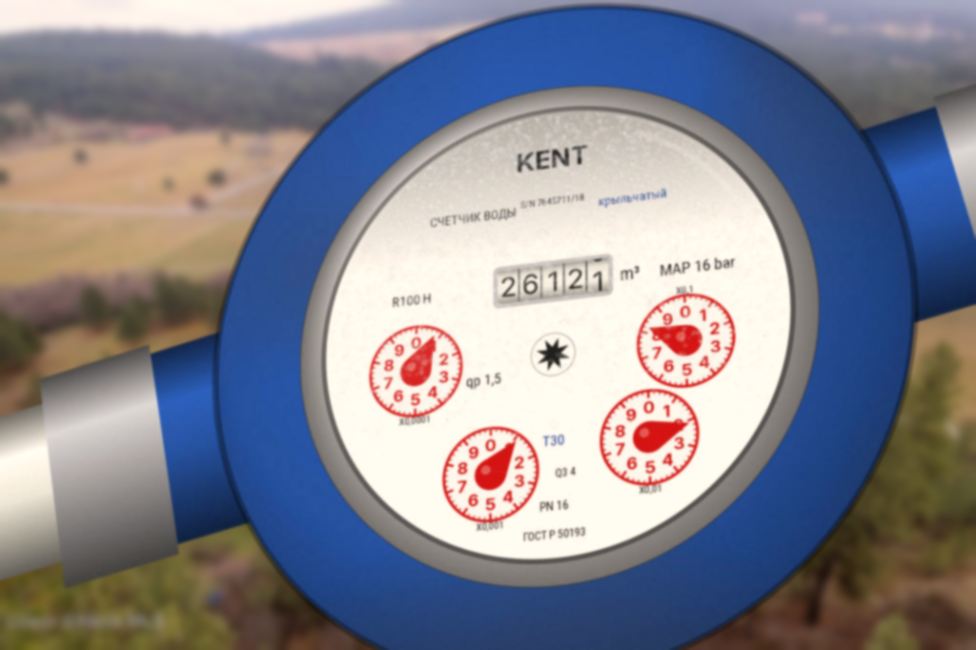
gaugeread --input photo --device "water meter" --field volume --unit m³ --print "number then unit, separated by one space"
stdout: 26120.8210 m³
